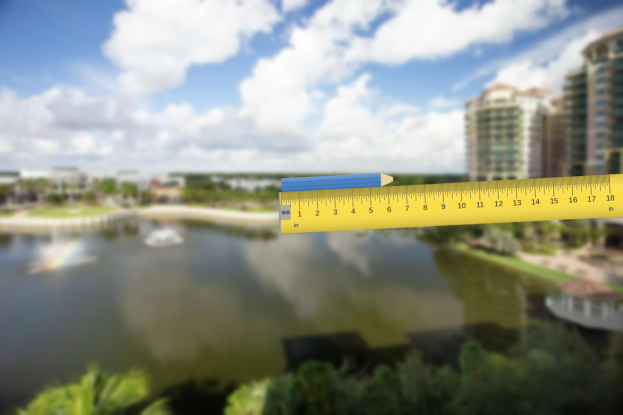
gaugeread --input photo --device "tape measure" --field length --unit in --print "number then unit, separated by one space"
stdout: 6.5 in
